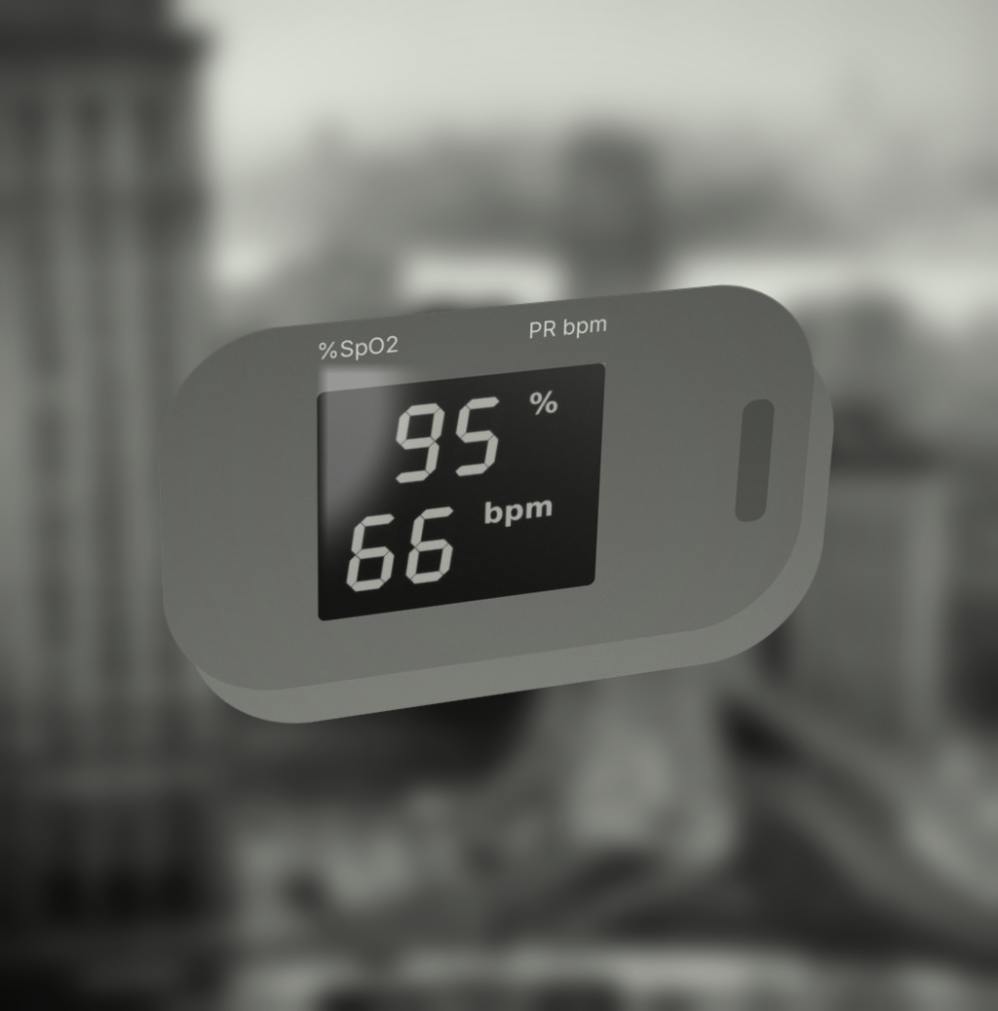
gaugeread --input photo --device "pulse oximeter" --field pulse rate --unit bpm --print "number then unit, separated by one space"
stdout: 66 bpm
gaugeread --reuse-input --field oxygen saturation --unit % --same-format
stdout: 95 %
